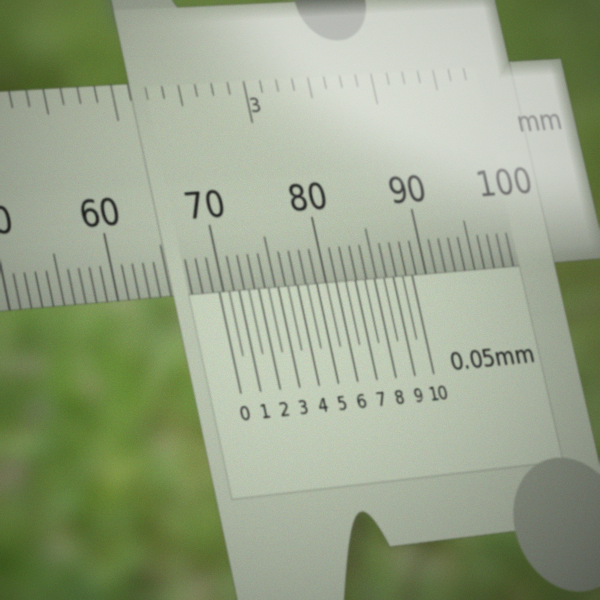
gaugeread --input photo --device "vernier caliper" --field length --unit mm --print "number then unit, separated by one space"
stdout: 69.6 mm
